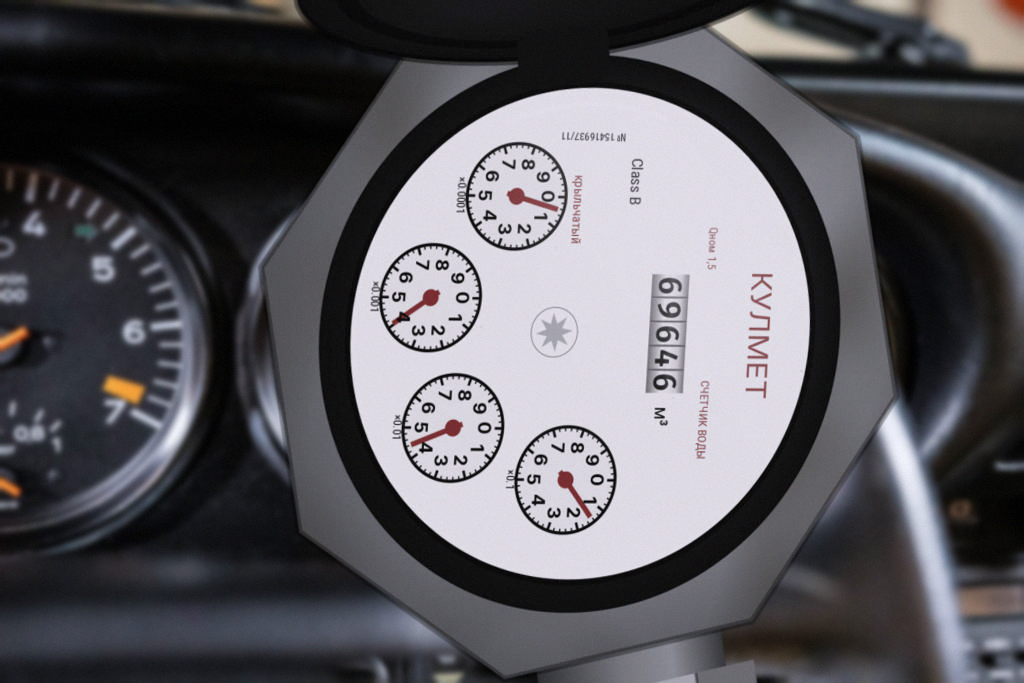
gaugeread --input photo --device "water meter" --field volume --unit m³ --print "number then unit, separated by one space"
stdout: 69646.1440 m³
